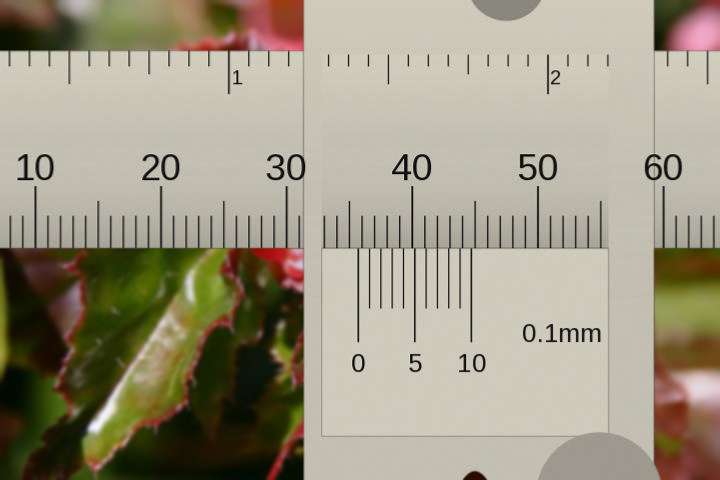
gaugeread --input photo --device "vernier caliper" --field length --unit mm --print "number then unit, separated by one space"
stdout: 35.7 mm
